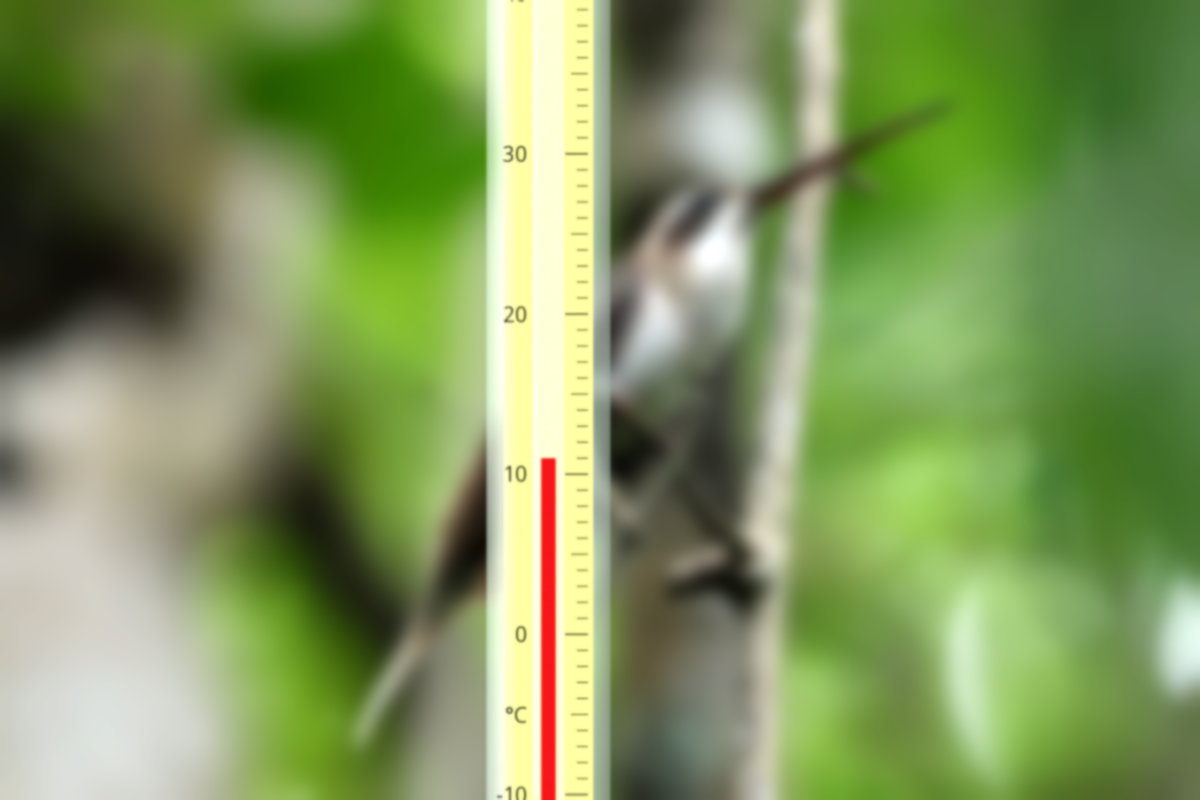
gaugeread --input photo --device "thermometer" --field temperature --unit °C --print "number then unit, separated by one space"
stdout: 11 °C
